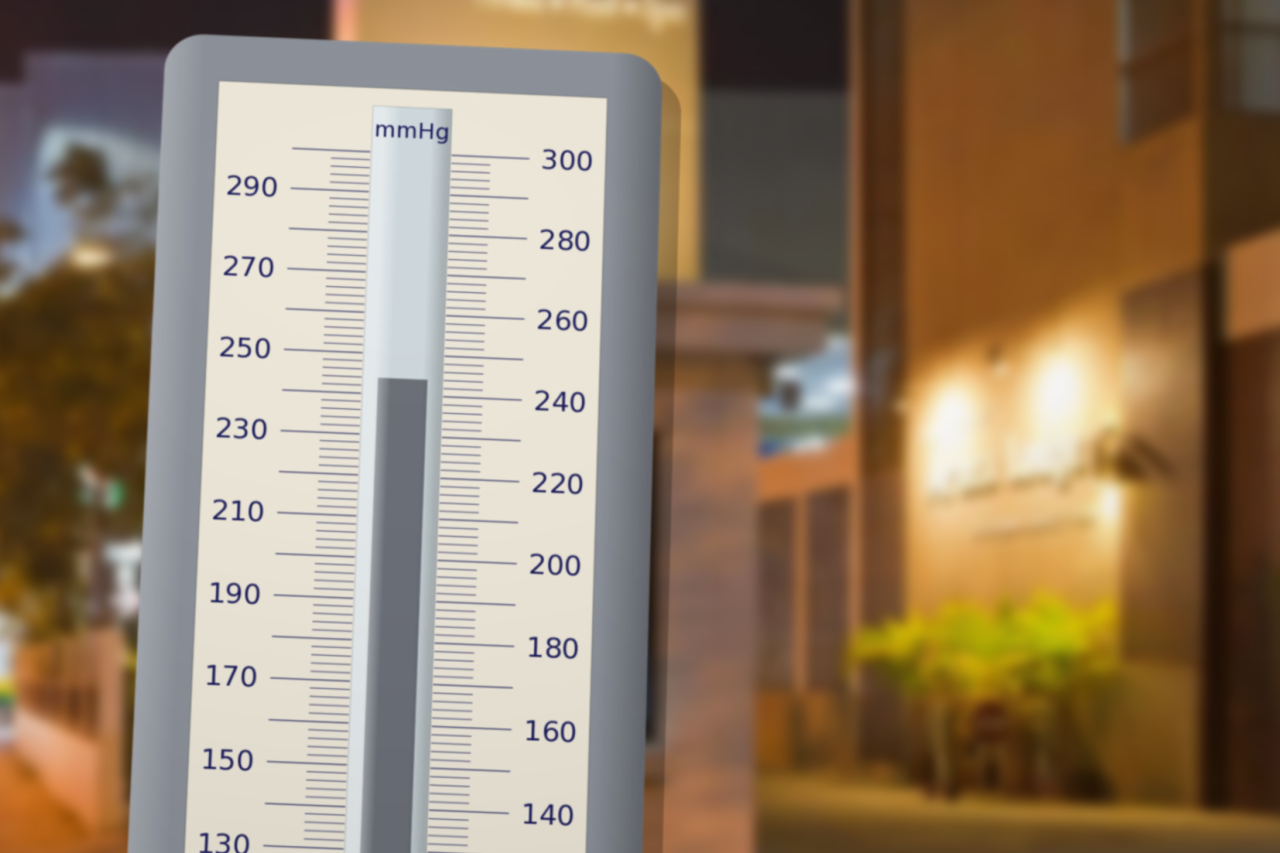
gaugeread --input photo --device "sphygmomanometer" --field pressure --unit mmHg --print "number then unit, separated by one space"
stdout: 244 mmHg
